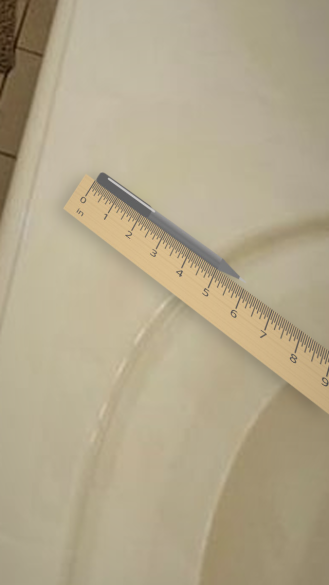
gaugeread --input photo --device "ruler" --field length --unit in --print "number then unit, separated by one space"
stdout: 6 in
